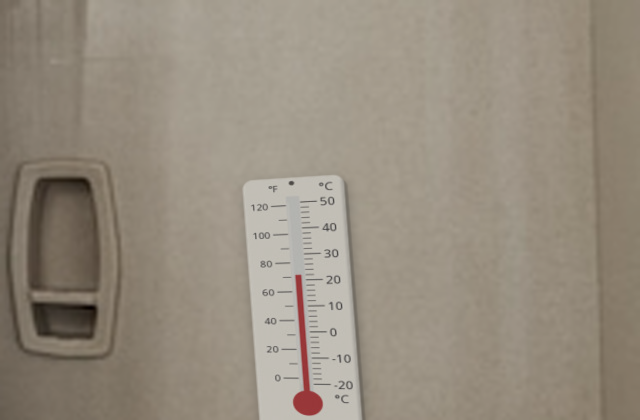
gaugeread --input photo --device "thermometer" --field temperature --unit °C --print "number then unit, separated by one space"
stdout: 22 °C
